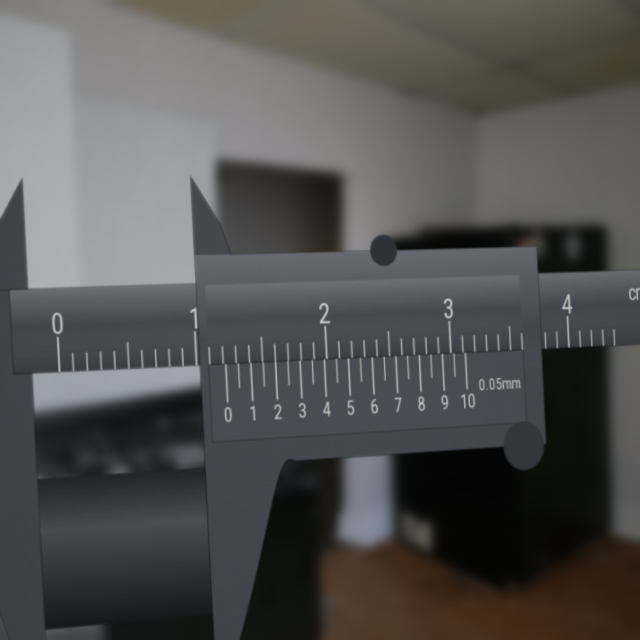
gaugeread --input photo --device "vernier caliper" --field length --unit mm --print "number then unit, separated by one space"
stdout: 12.2 mm
